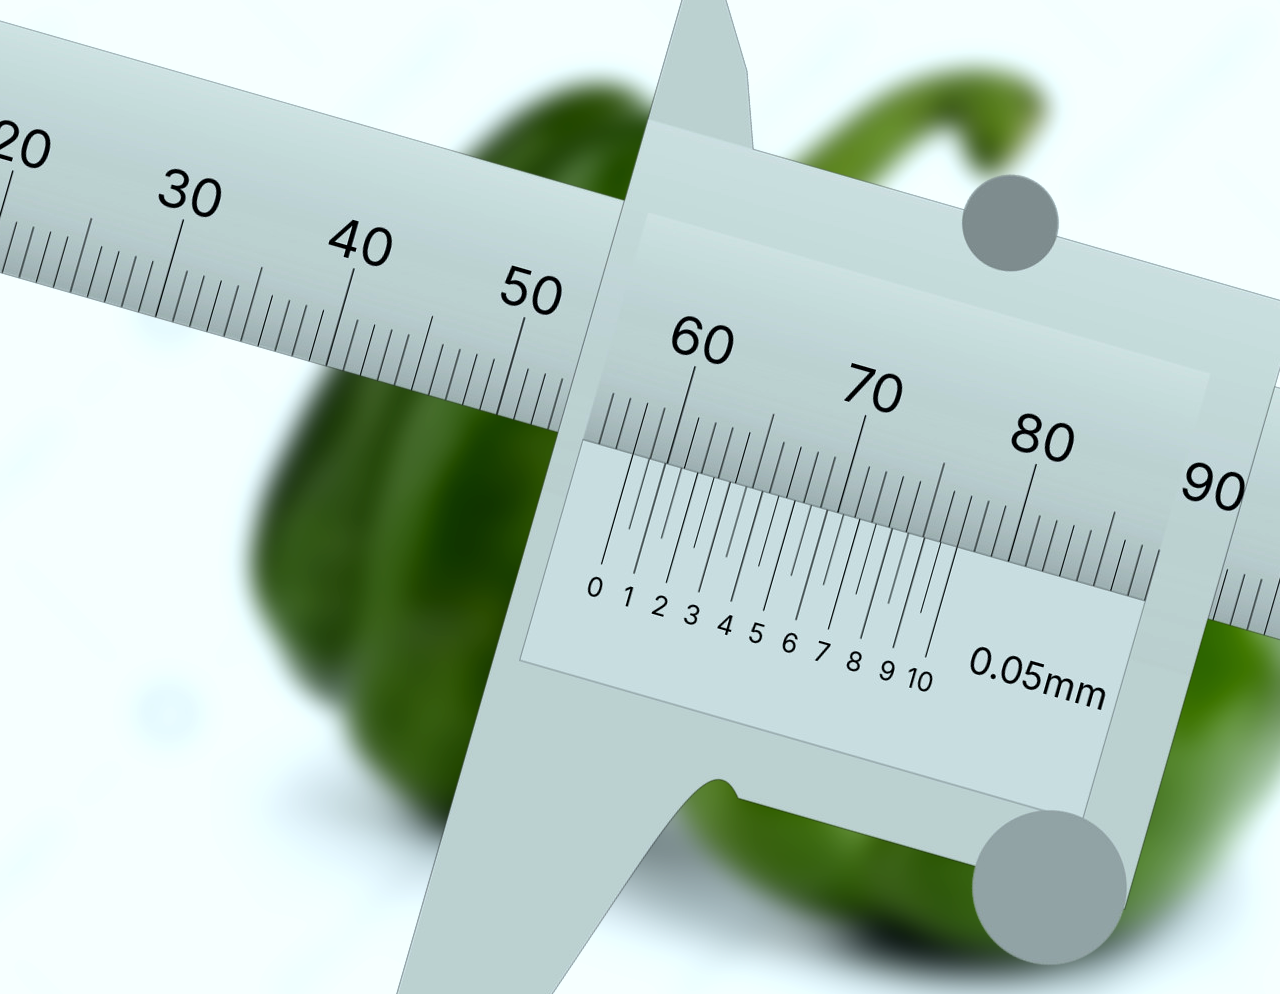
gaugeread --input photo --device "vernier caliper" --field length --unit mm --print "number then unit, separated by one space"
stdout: 58.0 mm
